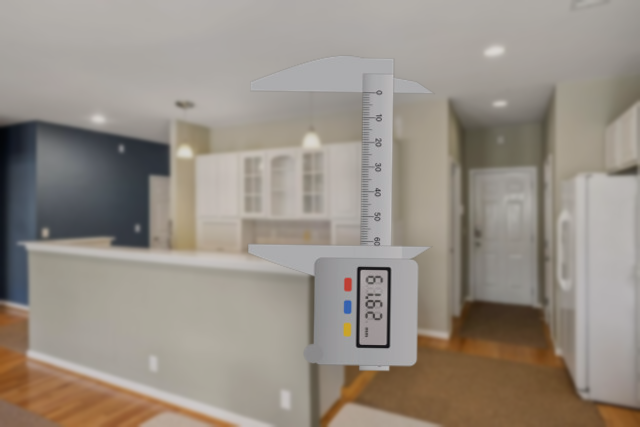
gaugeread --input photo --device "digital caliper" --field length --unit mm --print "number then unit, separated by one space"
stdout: 61.62 mm
